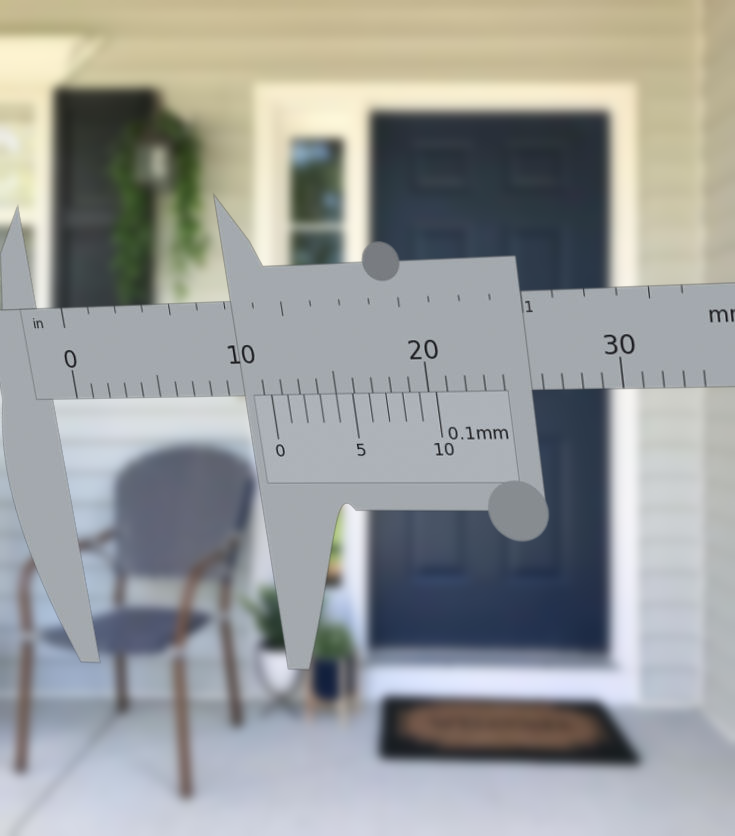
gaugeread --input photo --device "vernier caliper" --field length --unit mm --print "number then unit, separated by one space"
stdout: 11.4 mm
